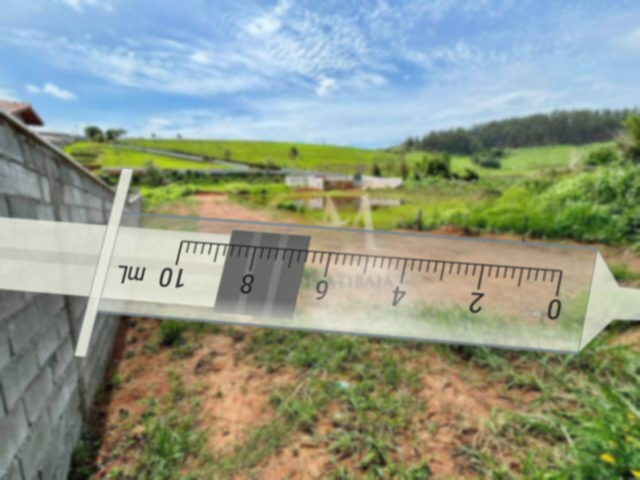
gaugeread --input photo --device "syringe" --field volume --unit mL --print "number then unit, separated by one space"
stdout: 6.6 mL
